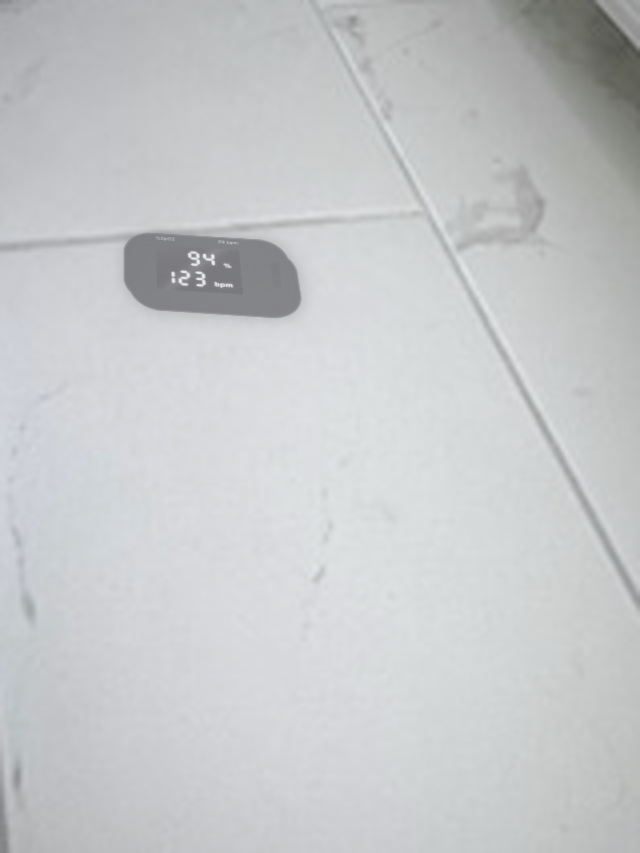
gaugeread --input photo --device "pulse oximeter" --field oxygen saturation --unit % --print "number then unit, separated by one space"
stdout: 94 %
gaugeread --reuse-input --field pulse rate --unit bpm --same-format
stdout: 123 bpm
